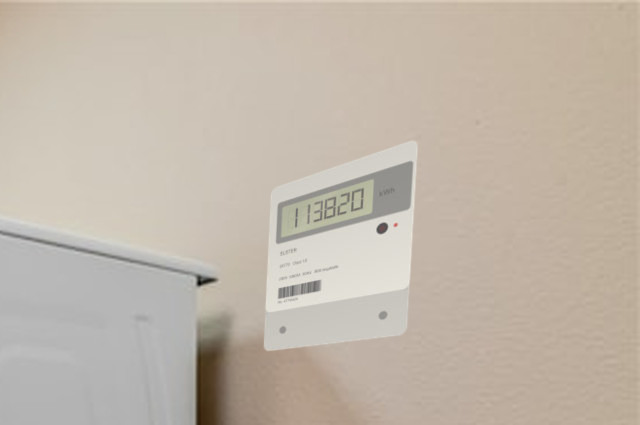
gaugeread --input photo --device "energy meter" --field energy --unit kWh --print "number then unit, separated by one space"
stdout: 113820 kWh
